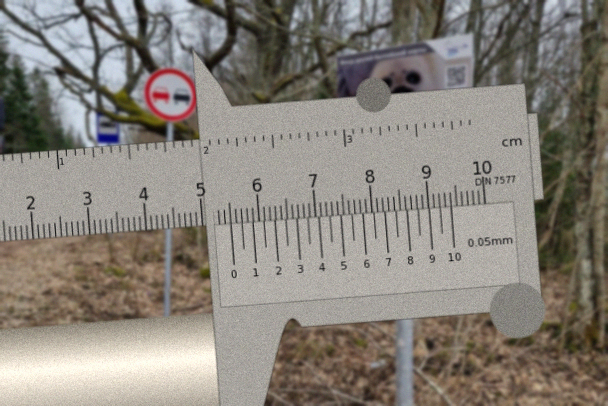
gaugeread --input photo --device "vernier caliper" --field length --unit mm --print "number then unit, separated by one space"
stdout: 55.0 mm
